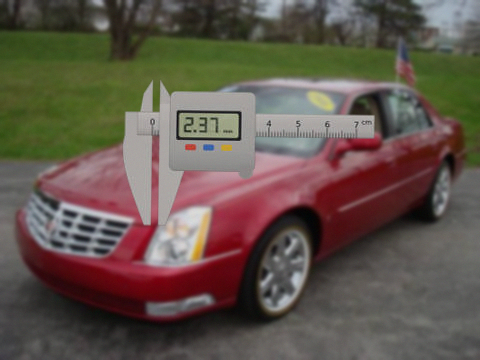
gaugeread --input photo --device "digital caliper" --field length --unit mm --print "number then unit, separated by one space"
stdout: 2.37 mm
